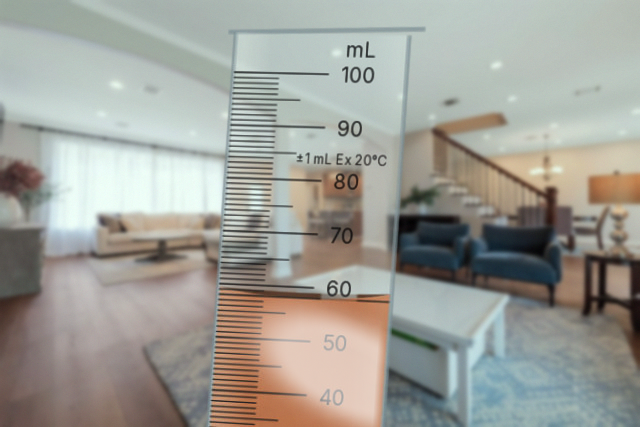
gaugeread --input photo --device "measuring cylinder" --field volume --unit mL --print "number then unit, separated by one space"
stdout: 58 mL
